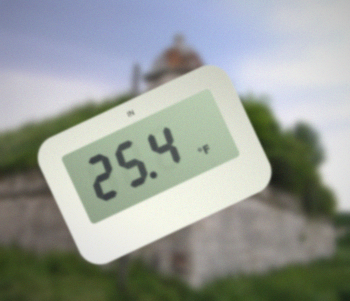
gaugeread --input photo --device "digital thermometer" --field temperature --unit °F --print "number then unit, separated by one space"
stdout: 25.4 °F
